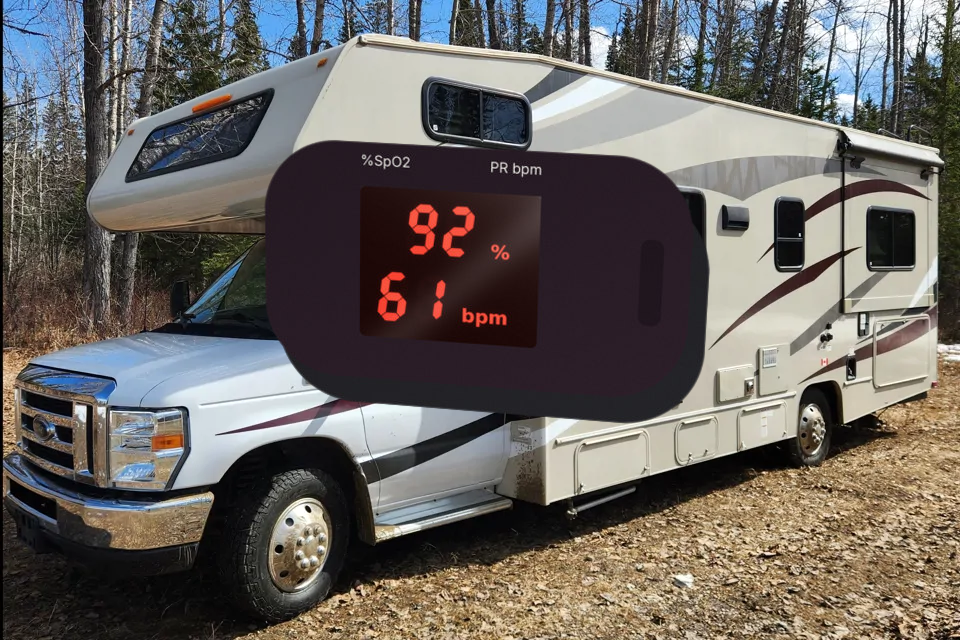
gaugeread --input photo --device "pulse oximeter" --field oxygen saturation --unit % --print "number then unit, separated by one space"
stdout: 92 %
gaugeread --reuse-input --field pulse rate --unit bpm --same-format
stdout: 61 bpm
